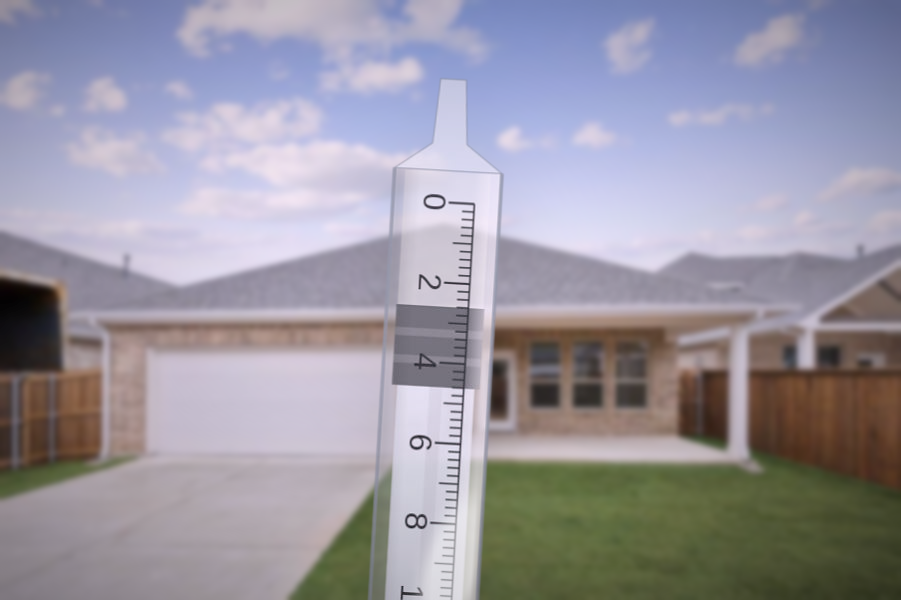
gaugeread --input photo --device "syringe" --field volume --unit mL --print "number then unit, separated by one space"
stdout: 2.6 mL
